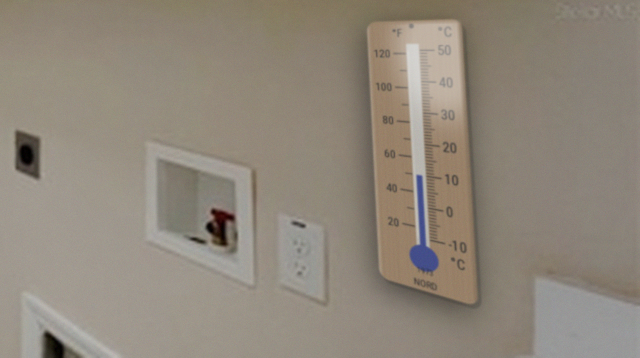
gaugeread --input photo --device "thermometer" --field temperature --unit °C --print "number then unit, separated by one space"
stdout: 10 °C
